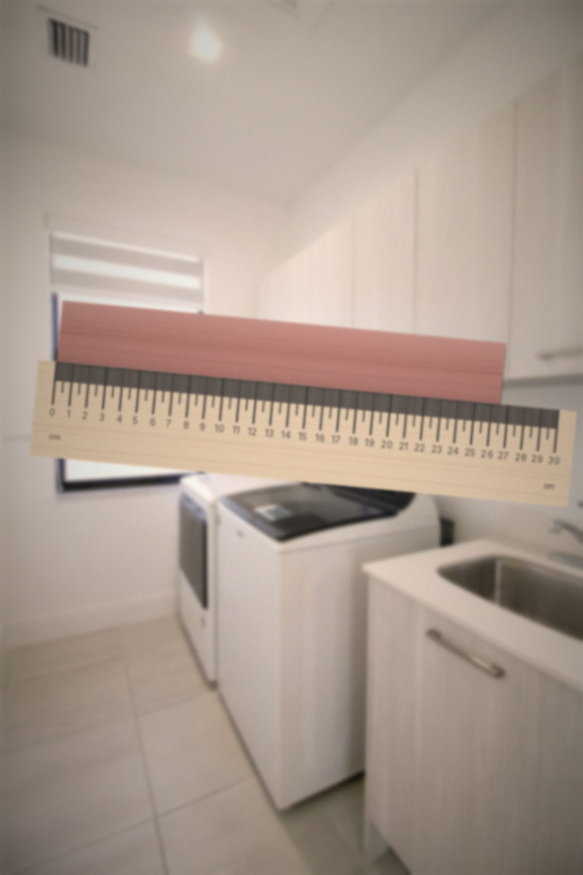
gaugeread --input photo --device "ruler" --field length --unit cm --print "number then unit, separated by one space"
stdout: 26.5 cm
